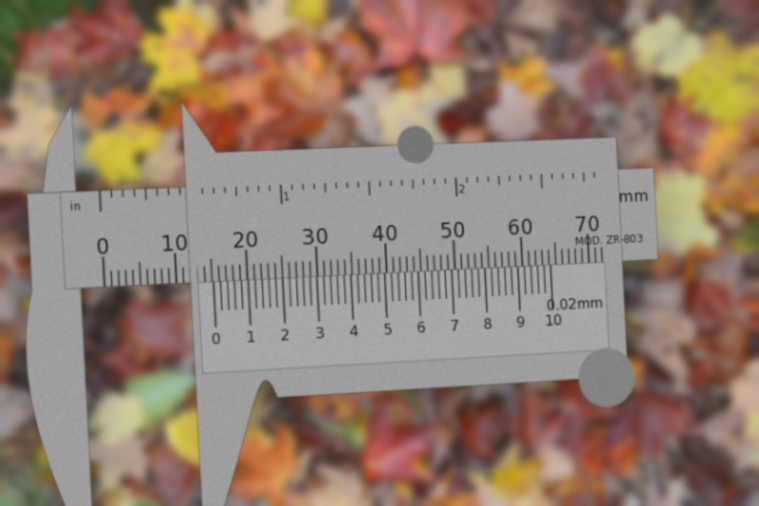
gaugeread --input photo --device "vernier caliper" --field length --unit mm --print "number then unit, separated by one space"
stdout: 15.2 mm
